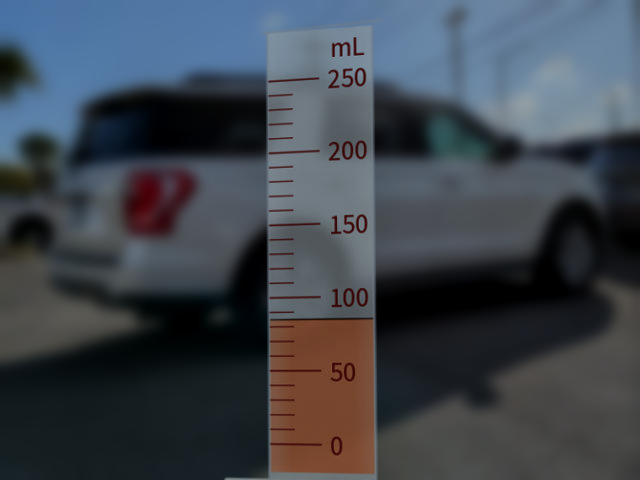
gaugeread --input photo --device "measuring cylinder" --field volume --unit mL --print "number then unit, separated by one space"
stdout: 85 mL
